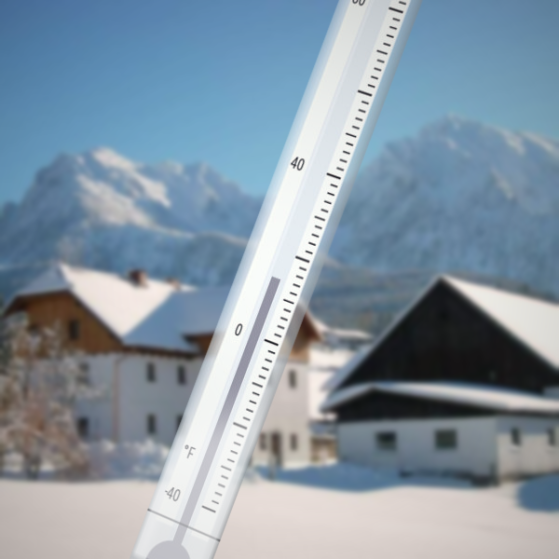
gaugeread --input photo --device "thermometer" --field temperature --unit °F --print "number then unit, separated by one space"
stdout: 14 °F
